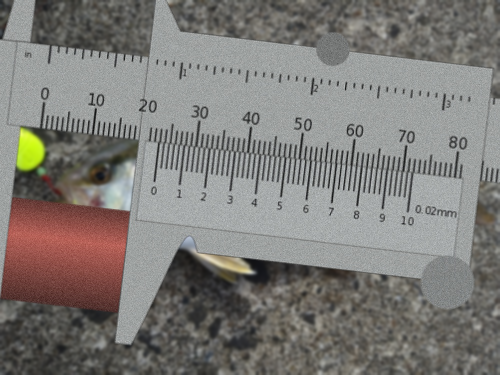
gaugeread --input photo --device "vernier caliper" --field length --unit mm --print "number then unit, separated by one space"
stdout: 22.8 mm
